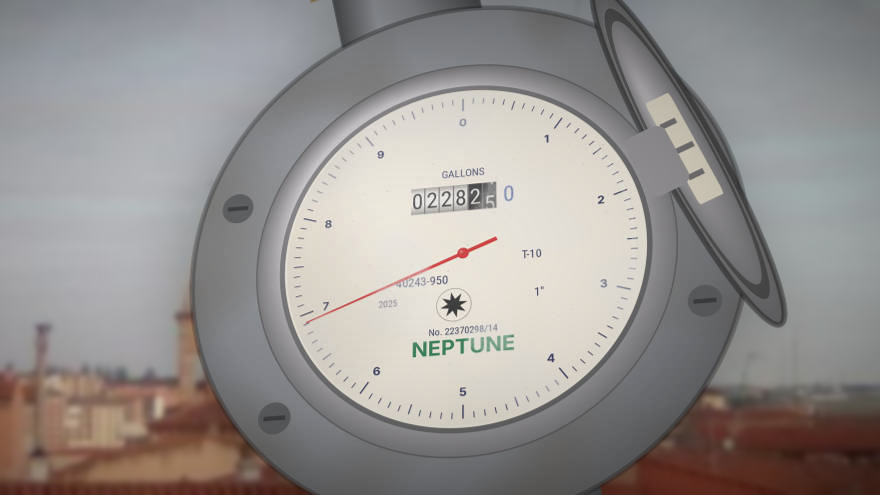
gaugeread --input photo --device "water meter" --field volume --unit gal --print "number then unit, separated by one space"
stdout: 228246.9 gal
